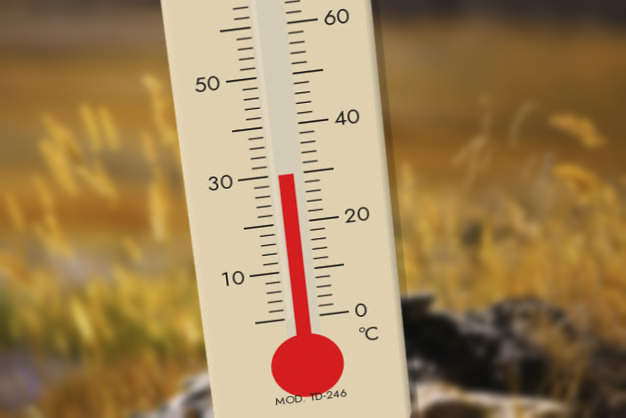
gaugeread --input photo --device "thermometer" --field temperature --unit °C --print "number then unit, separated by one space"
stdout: 30 °C
